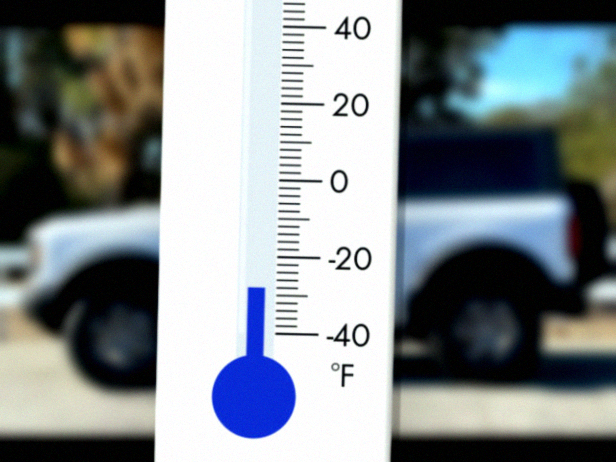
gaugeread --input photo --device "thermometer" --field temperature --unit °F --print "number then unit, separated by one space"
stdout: -28 °F
